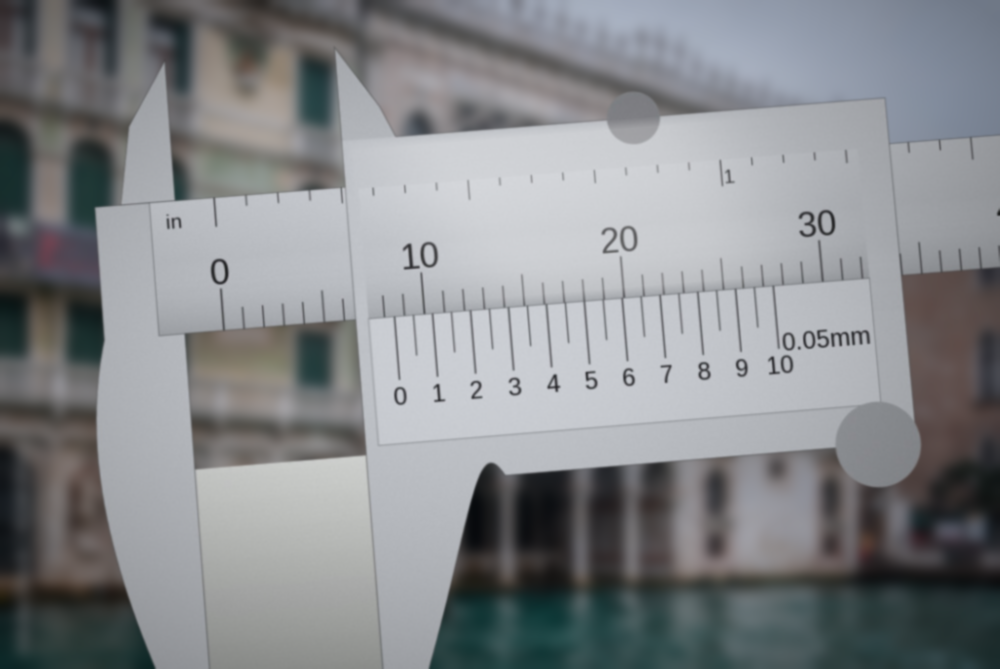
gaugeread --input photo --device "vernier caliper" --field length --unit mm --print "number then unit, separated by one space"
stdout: 8.5 mm
